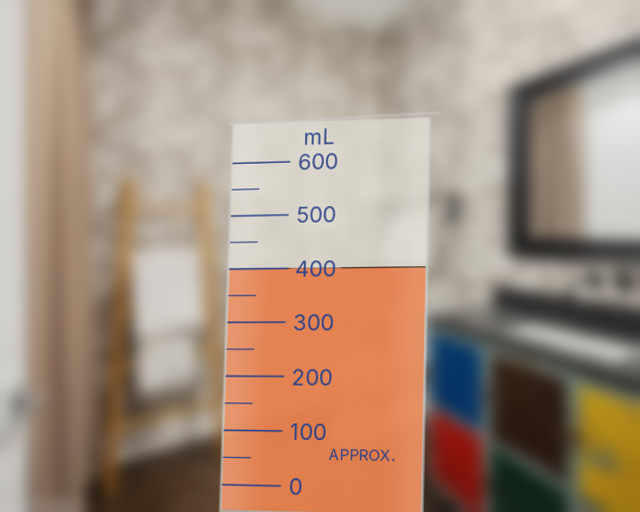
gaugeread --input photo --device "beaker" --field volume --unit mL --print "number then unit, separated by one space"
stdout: 400 mL
